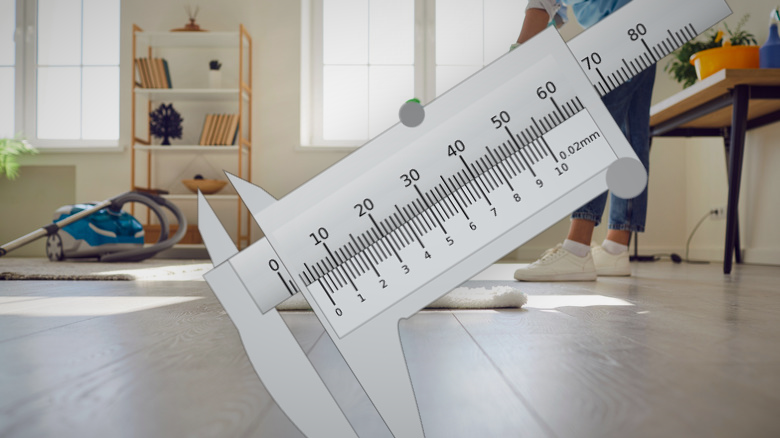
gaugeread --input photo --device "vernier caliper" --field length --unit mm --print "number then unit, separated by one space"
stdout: 5.6 mm
